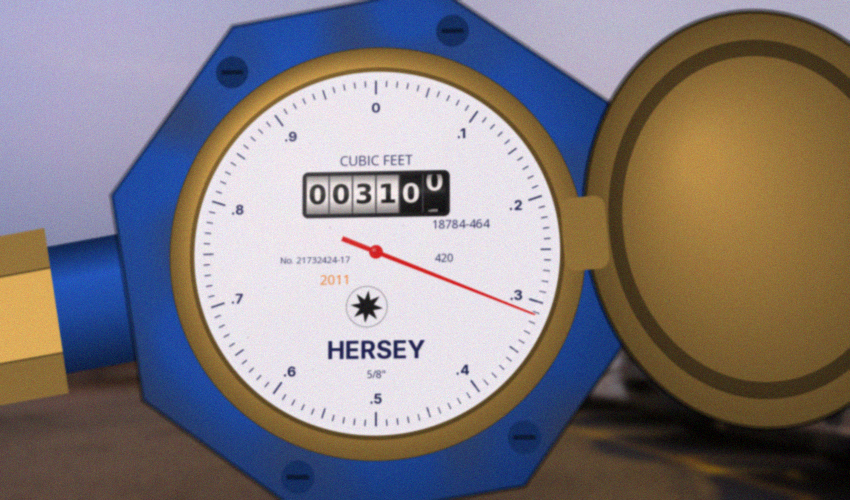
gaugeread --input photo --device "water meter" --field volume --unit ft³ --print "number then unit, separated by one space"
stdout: 3100.31 ft³
